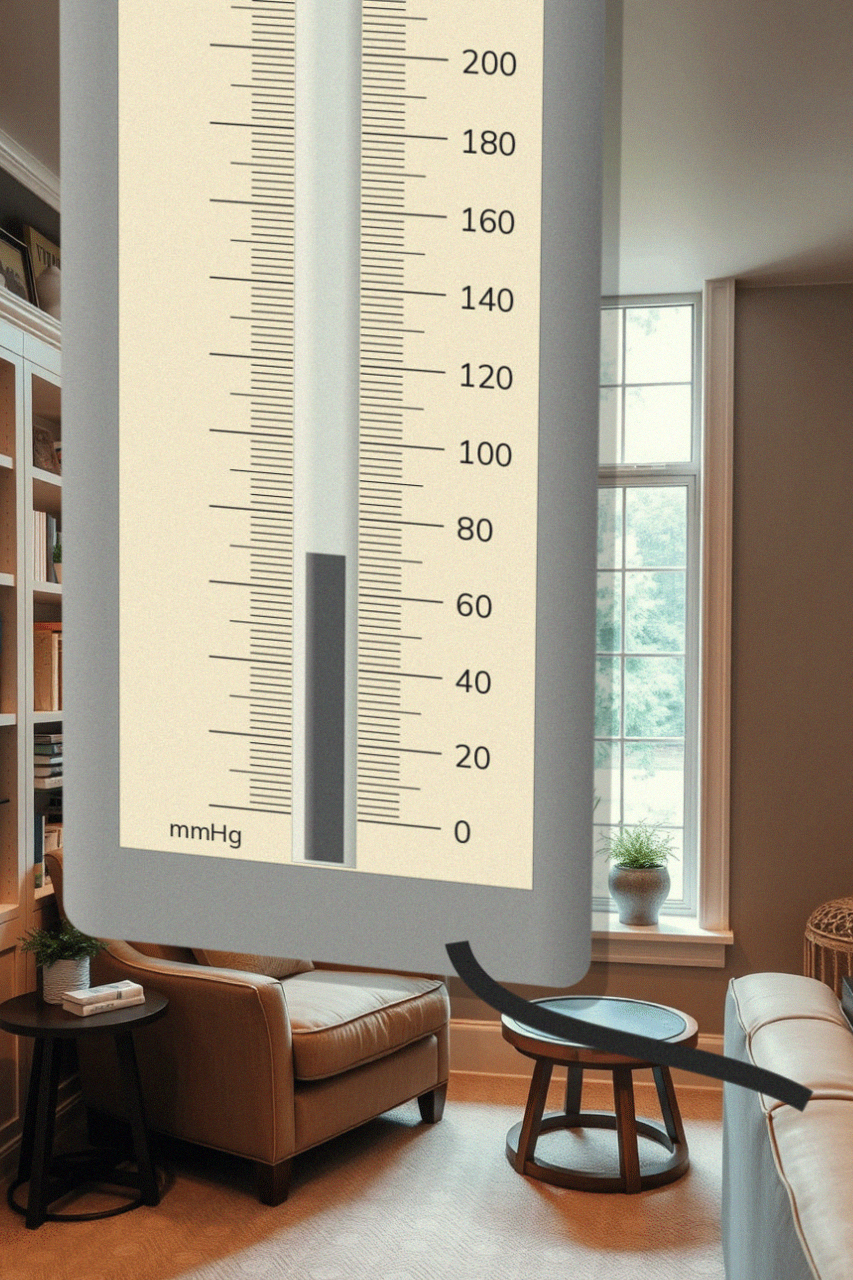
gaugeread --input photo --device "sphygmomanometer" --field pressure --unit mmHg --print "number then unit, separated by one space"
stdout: 70 mmHg
